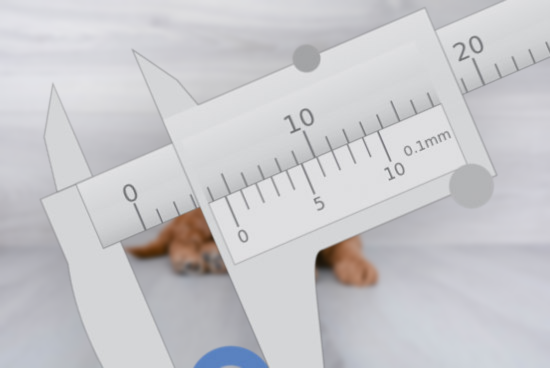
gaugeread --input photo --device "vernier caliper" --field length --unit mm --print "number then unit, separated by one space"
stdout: 4.7 mm
